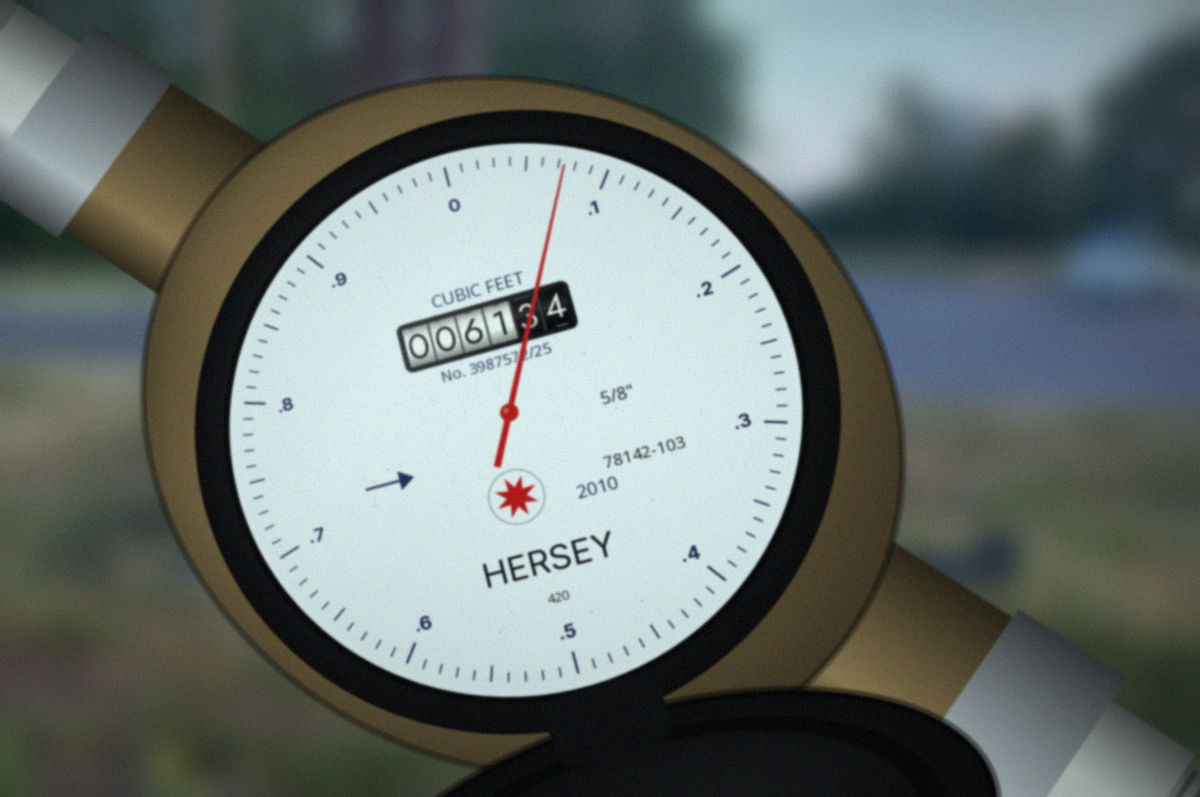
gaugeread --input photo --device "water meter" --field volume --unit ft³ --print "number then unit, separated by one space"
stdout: 6134.07 ft³
